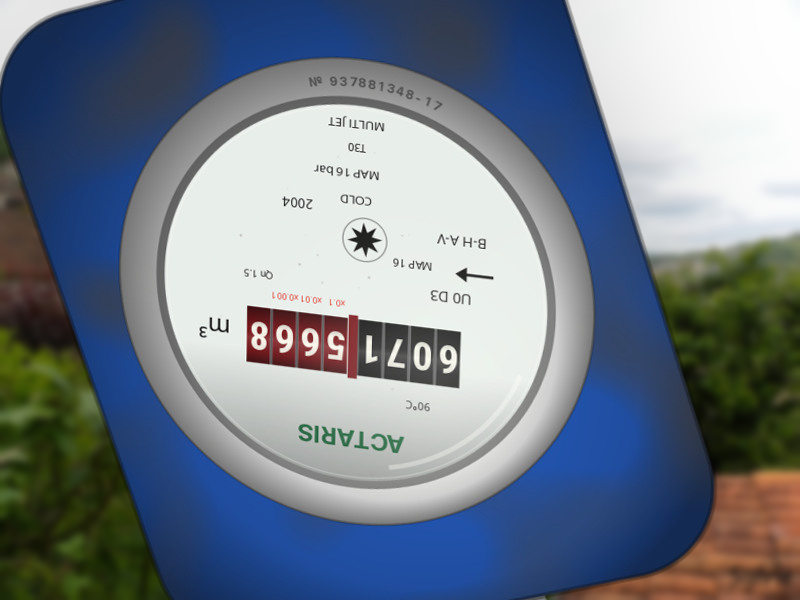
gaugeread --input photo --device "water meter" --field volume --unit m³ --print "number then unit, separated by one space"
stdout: 6071.5668 m³
